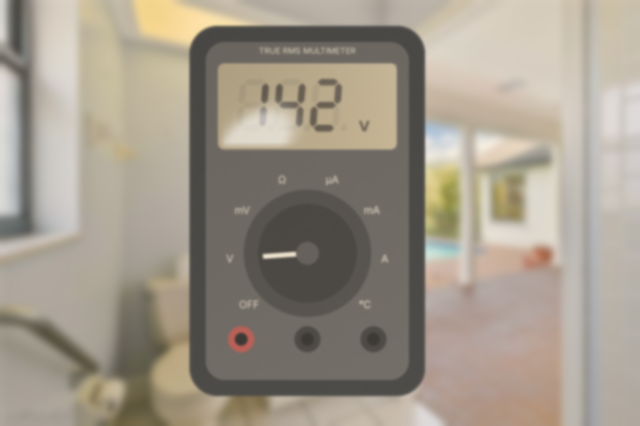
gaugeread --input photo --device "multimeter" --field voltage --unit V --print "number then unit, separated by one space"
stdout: 142 V
